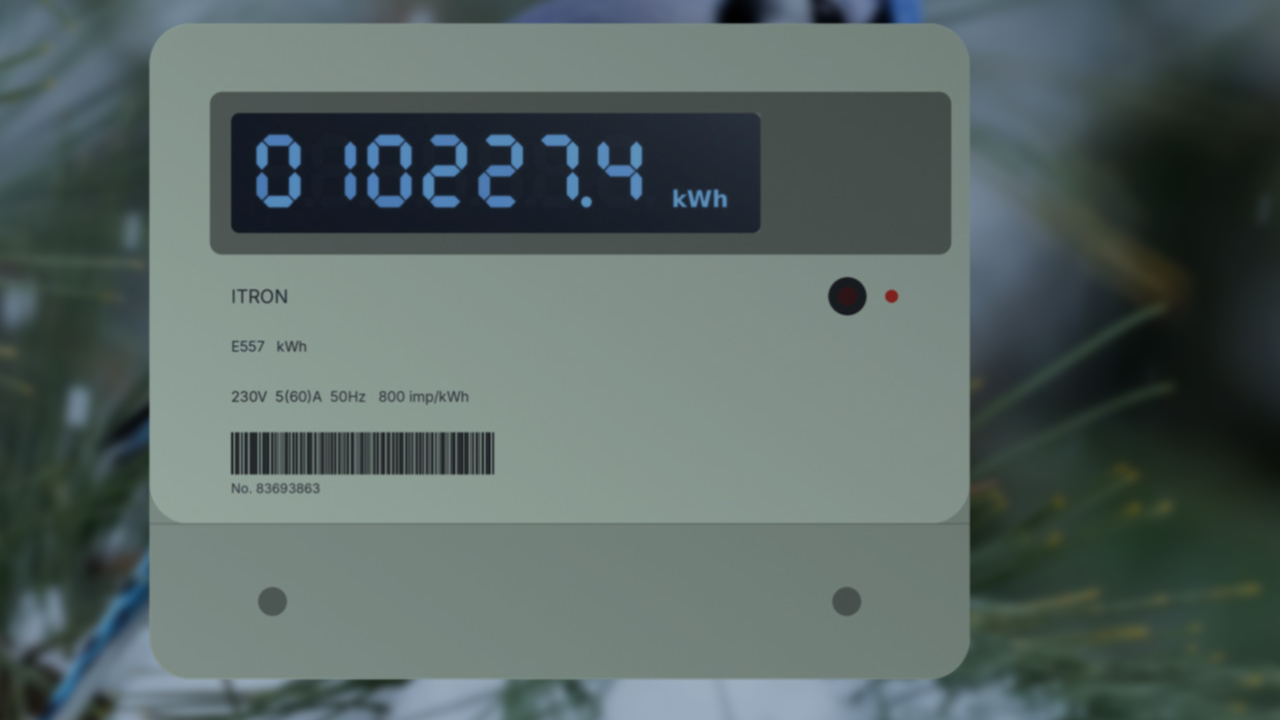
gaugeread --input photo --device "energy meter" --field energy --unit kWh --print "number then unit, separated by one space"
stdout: 10227.4 kWh
